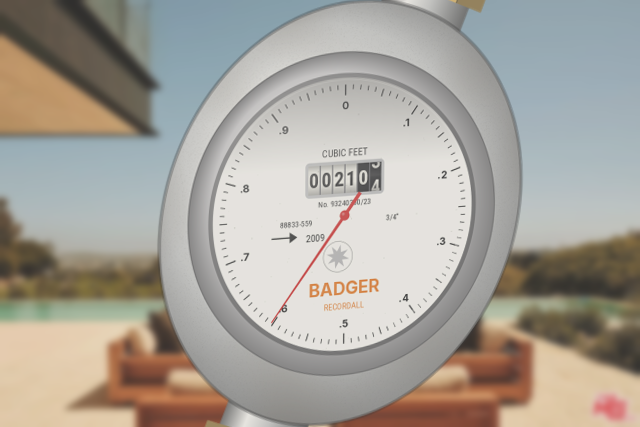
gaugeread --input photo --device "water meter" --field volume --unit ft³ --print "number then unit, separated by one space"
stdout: 2103.60 ft³
